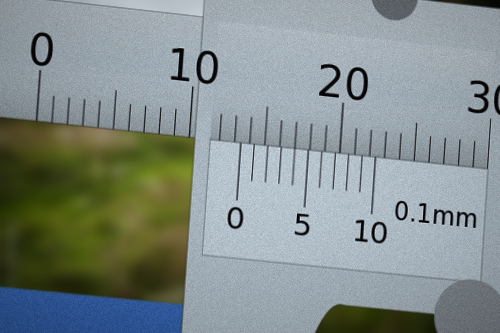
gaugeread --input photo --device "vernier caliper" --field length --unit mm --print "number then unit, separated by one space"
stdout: 13.4 mm
